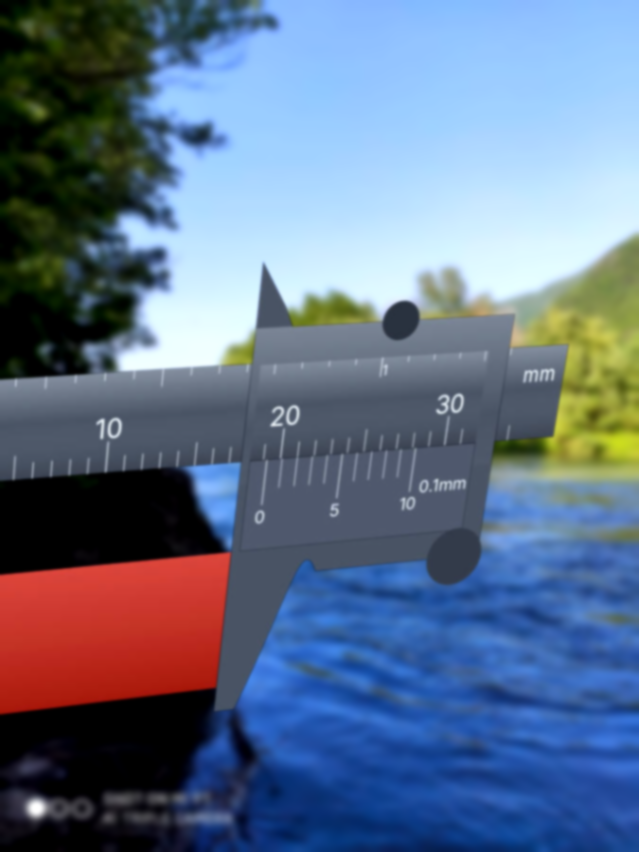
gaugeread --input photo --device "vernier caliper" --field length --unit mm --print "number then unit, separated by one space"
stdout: 19.2 mm
